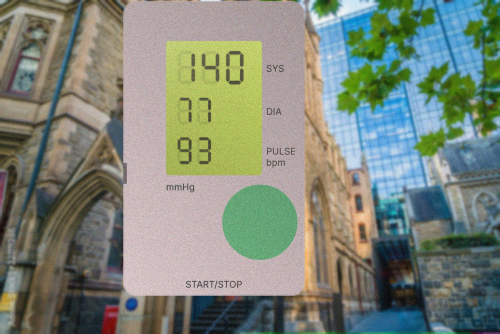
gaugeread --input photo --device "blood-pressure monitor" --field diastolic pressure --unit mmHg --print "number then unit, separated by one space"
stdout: 77 mmHg
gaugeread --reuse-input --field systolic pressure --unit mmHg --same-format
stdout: 140 mmHg
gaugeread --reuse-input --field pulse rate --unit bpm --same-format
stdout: 93 bpm
